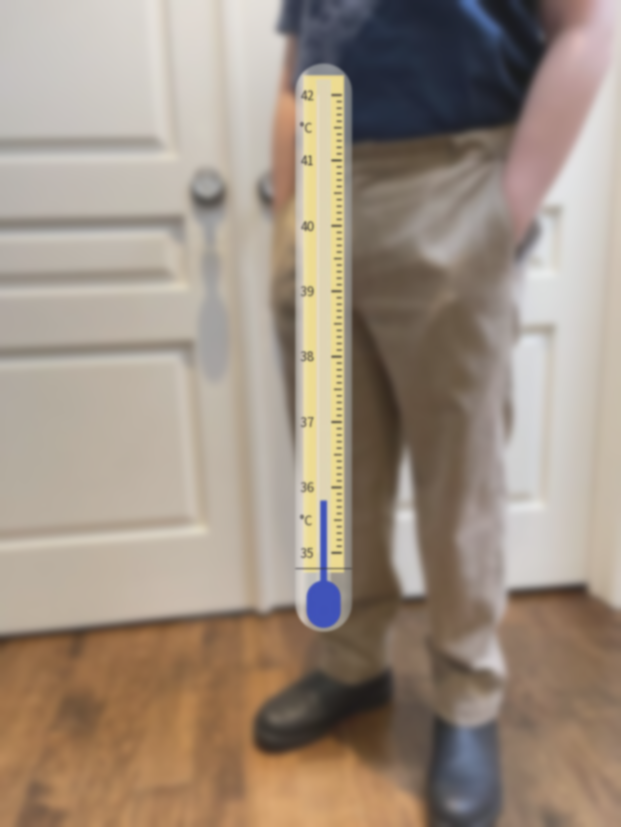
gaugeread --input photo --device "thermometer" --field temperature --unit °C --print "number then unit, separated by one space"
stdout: 35.8 °C
